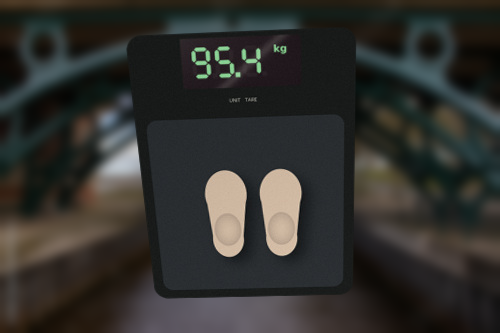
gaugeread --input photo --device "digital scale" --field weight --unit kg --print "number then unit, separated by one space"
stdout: 95.4 kg
